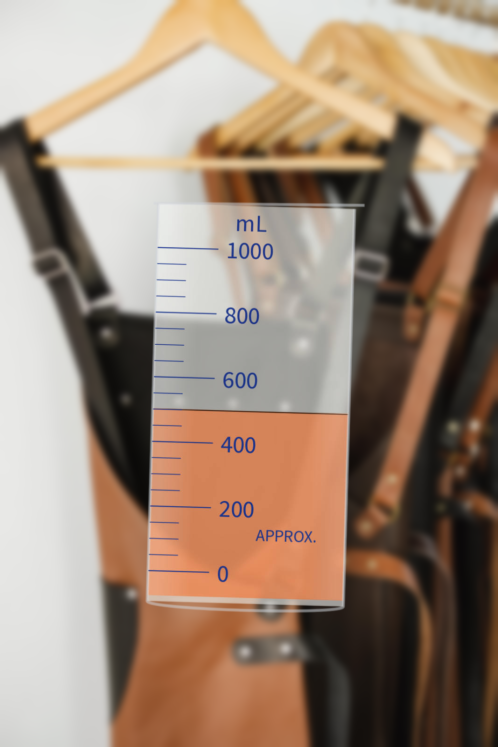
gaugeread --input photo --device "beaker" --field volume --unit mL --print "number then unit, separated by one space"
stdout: 500 mL
